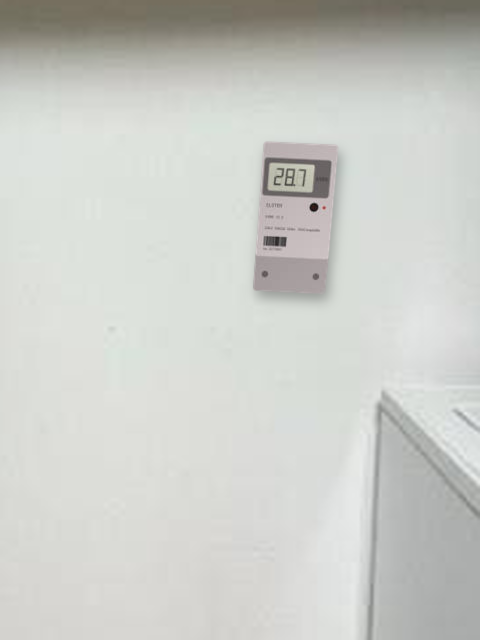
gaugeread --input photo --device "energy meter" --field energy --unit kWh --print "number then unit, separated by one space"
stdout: 28.7 kWh
